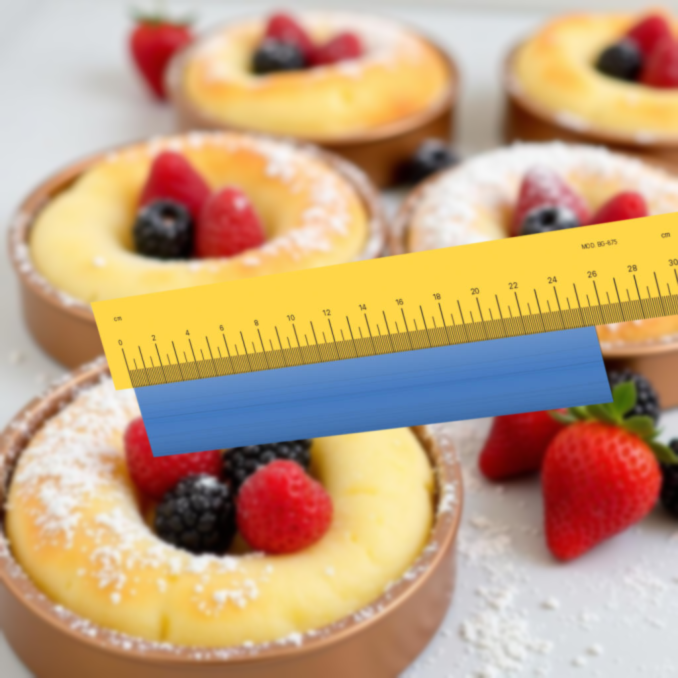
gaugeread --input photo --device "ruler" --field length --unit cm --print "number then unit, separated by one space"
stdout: 25.5 cm
